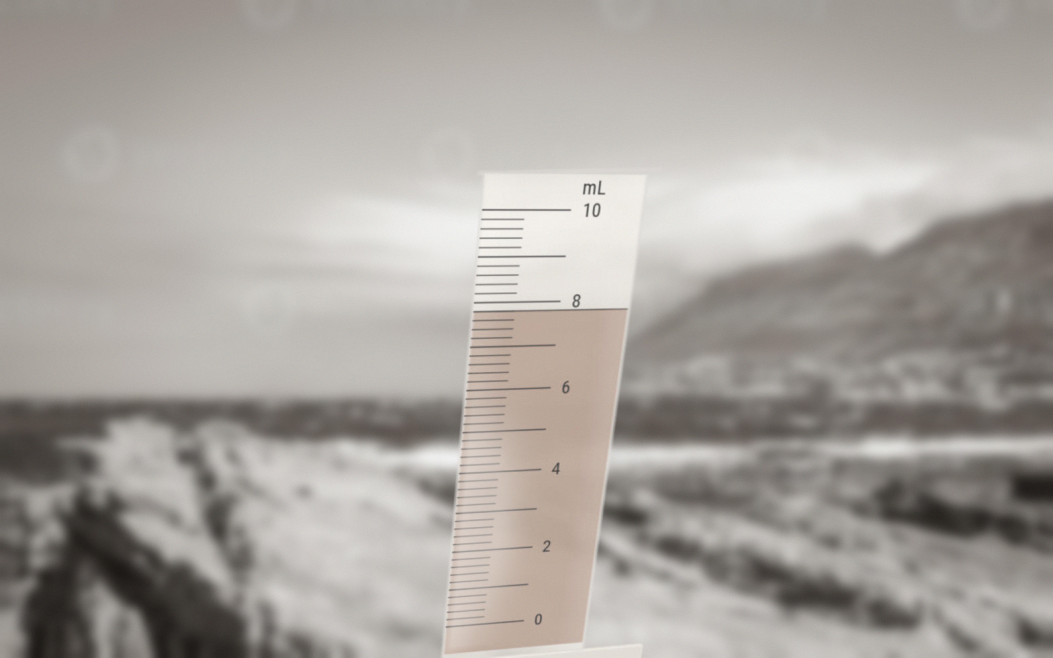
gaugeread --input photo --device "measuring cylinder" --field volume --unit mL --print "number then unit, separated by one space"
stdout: 7.8 mL
